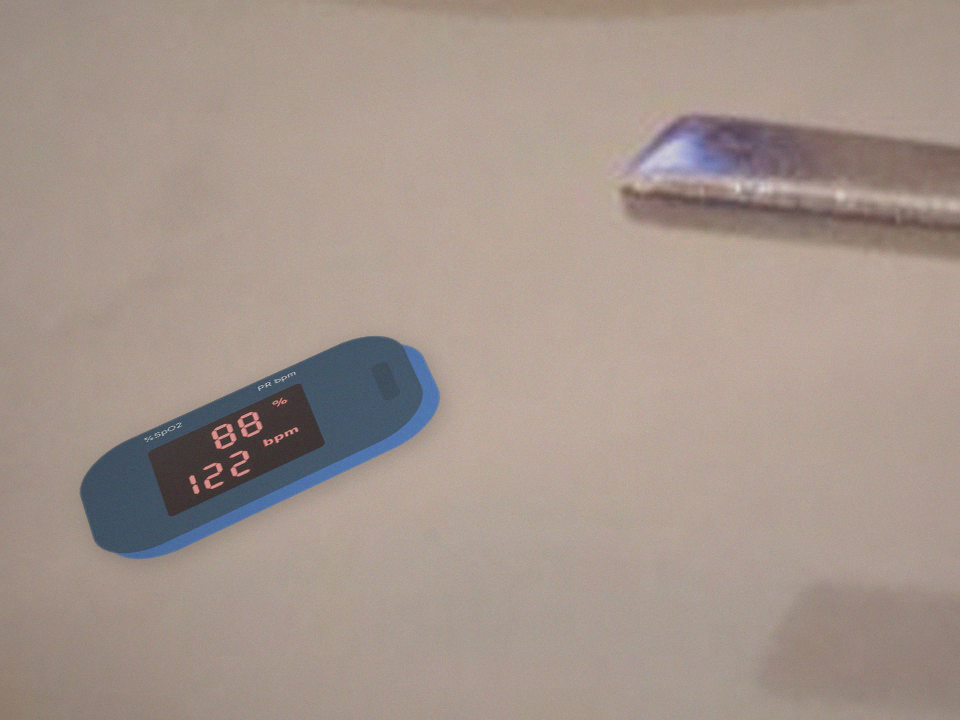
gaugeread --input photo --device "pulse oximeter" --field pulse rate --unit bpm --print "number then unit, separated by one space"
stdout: 122 bpm
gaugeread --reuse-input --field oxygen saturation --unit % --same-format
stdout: 88 %
